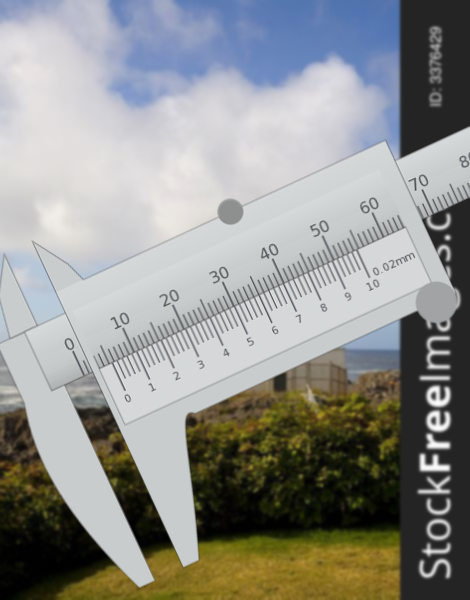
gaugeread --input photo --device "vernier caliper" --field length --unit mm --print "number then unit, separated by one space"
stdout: 5.6 mm
